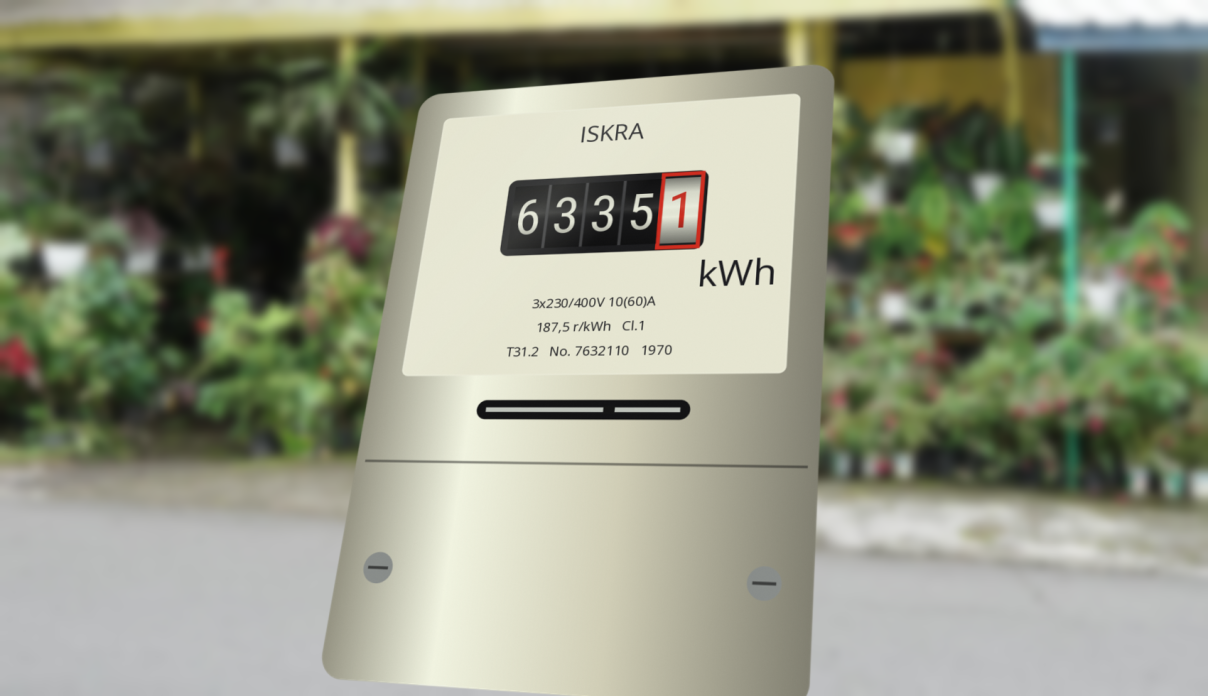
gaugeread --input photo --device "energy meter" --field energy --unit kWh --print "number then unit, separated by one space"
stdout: 6335.1 kWh
